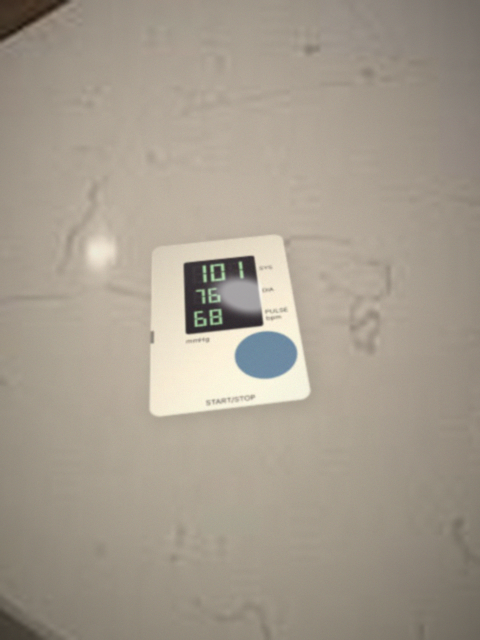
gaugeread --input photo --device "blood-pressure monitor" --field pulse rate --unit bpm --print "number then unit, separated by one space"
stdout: 68 bpm
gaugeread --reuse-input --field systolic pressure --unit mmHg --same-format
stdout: 101 mmHg
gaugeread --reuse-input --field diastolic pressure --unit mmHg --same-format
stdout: 76 mmHg
